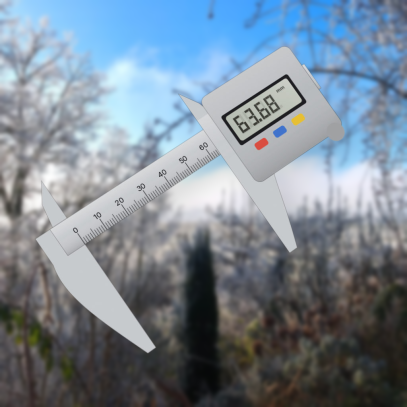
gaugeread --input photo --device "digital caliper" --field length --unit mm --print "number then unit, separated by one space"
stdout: 63.68 mm
